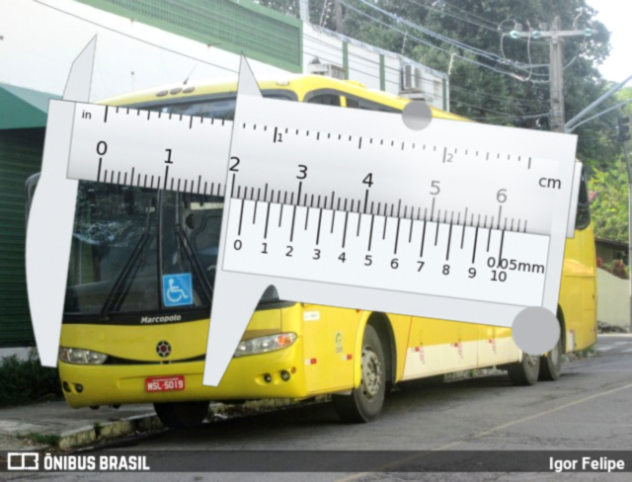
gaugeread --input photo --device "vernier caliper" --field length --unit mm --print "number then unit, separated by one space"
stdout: 21.8 mm
